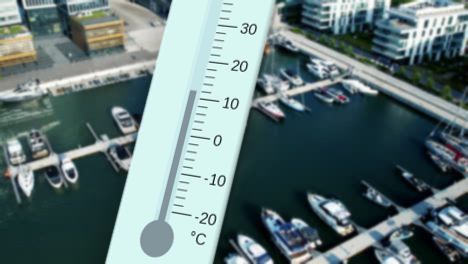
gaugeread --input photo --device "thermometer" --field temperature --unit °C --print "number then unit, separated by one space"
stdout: 12 °C
